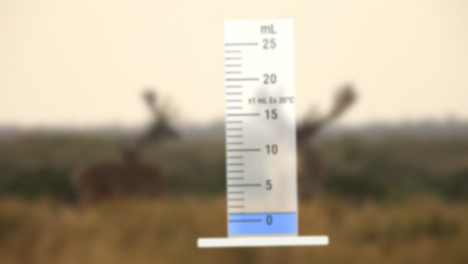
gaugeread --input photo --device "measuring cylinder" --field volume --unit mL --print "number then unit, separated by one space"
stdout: 1 mL
